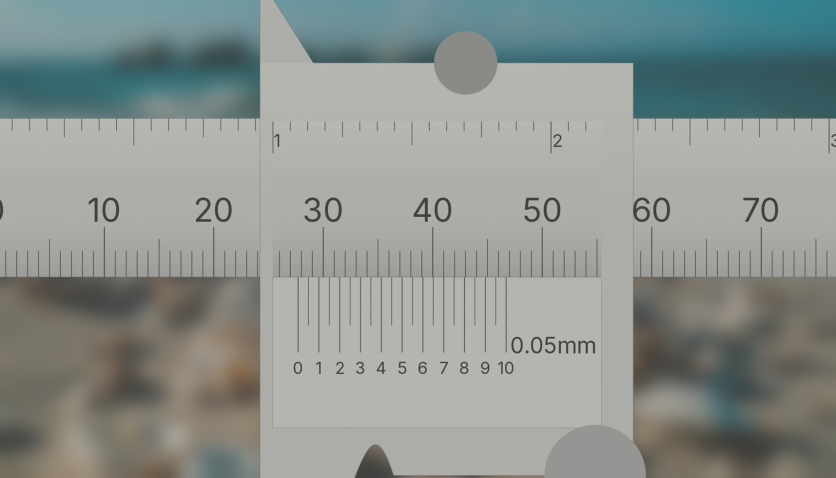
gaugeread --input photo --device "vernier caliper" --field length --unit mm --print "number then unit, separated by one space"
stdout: 27.7 mm
